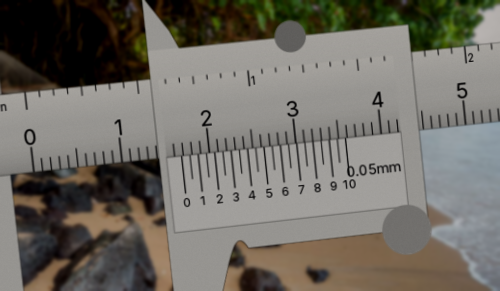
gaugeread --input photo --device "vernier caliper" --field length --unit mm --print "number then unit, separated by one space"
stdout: 16.8 mm
